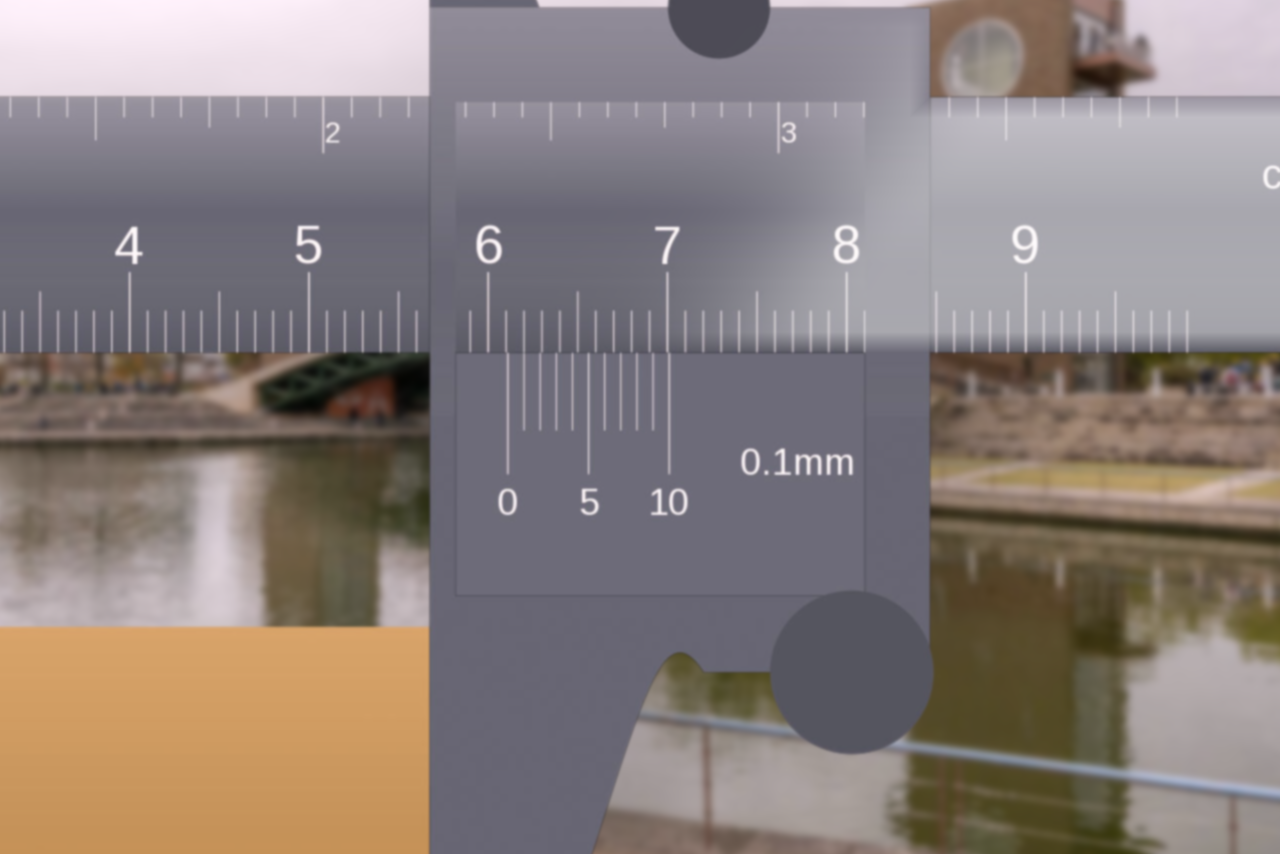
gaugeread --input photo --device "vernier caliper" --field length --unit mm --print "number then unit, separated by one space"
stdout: 61.1 mm
